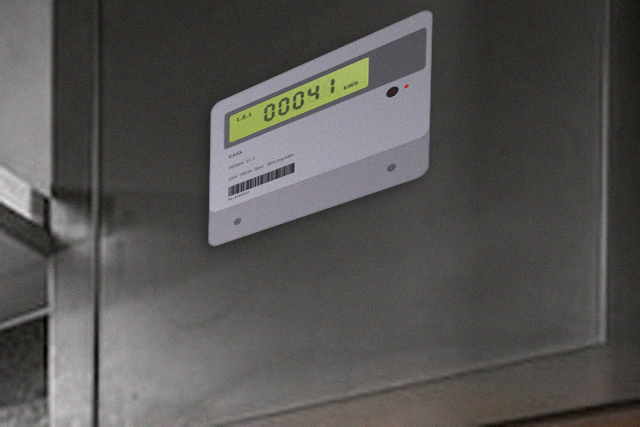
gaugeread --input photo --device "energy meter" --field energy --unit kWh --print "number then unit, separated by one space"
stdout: 41 kWh
